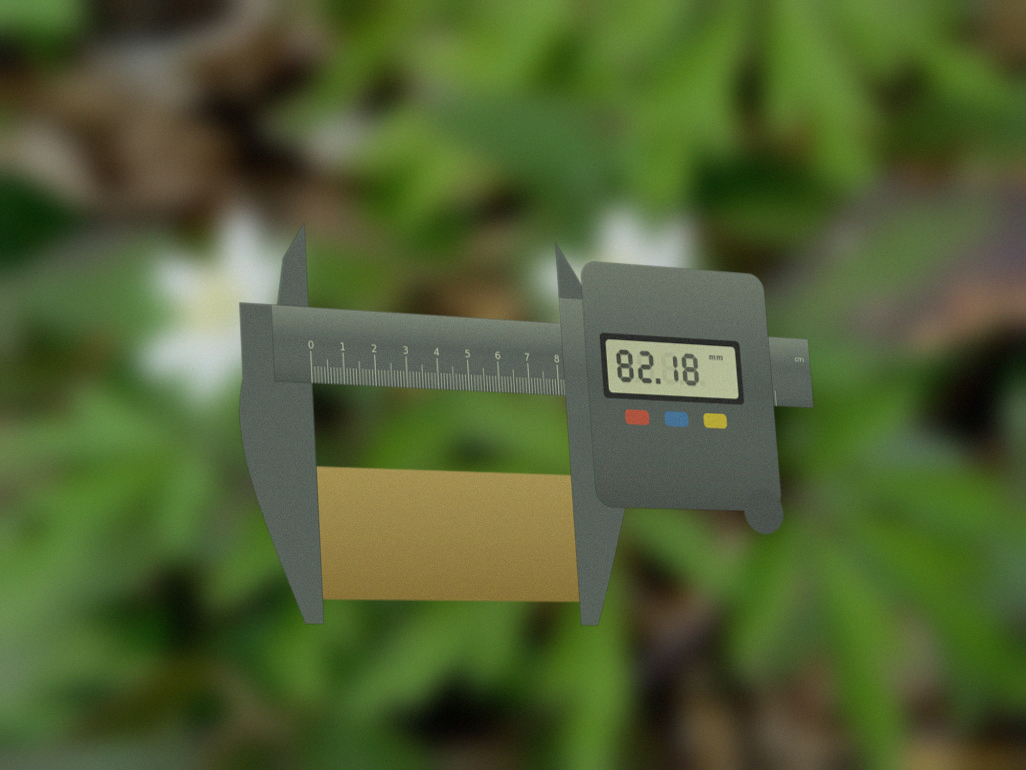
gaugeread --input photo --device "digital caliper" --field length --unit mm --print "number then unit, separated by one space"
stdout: 82.18 mm
